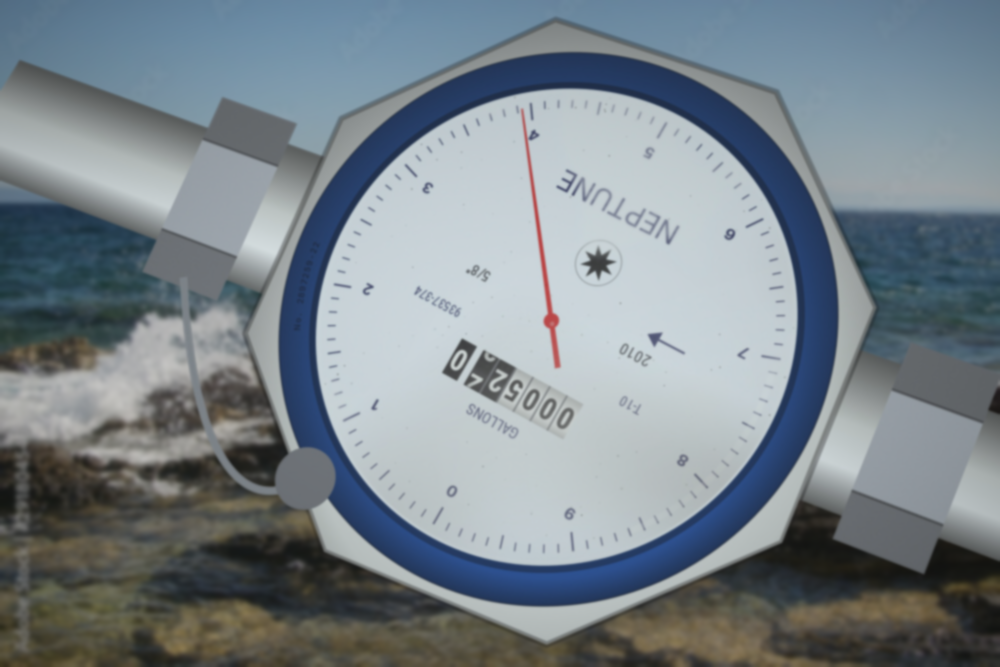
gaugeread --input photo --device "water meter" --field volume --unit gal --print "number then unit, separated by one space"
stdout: 5223.9 gal
